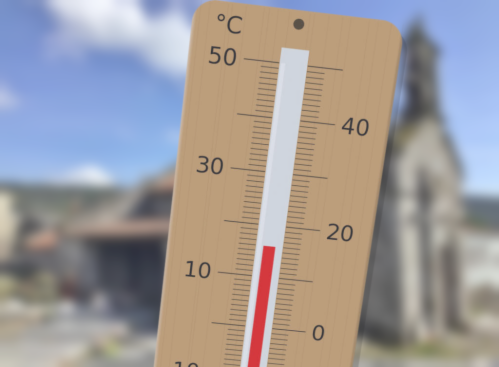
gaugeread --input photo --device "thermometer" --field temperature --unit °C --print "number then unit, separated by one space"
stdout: 16 °C
